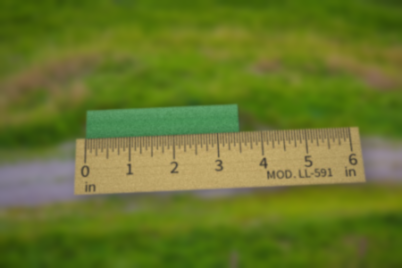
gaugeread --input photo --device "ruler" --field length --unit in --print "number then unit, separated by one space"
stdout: 3.5 in
